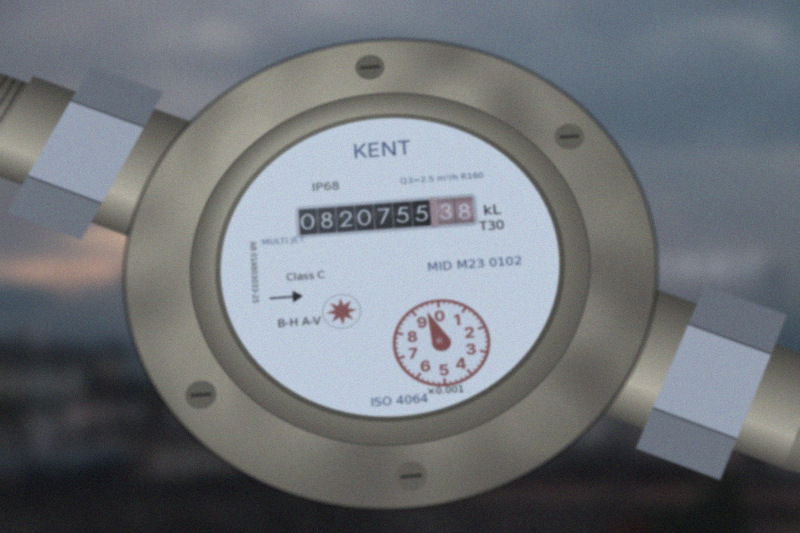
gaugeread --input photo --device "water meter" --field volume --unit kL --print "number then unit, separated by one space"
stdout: 820755.379 kL
